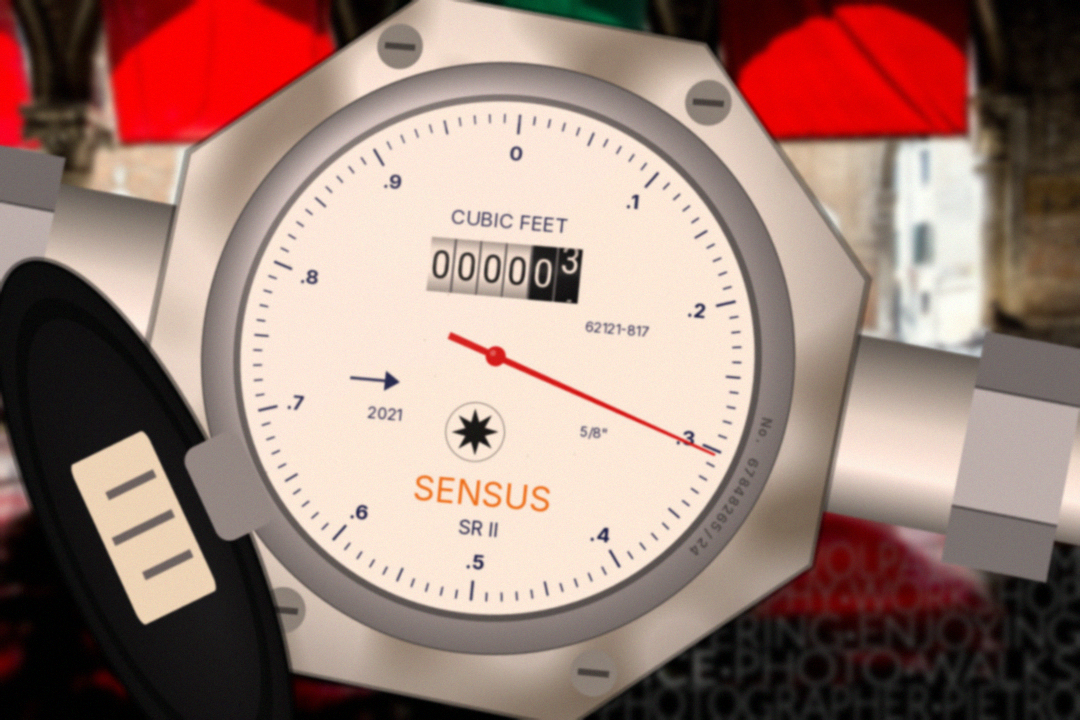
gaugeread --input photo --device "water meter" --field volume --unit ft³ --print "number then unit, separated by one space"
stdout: 3.30 ft³
